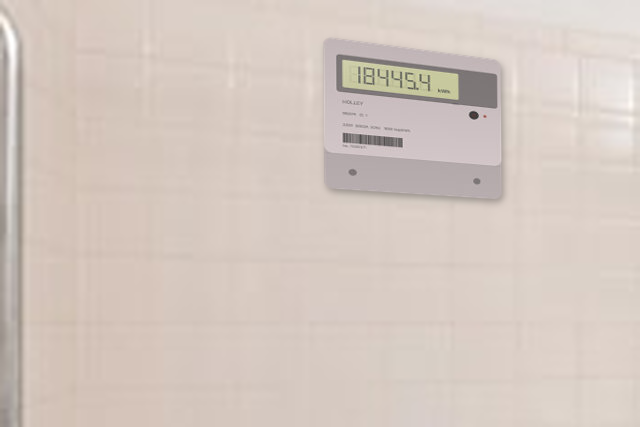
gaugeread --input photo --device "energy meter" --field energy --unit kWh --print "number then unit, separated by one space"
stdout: 18445.4 kWh
